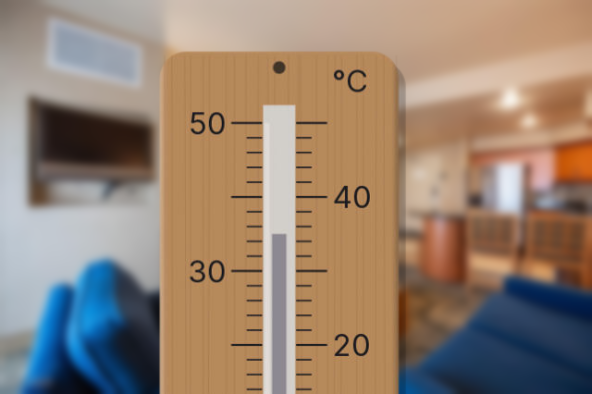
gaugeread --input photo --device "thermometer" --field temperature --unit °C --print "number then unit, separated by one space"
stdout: 35 °C
